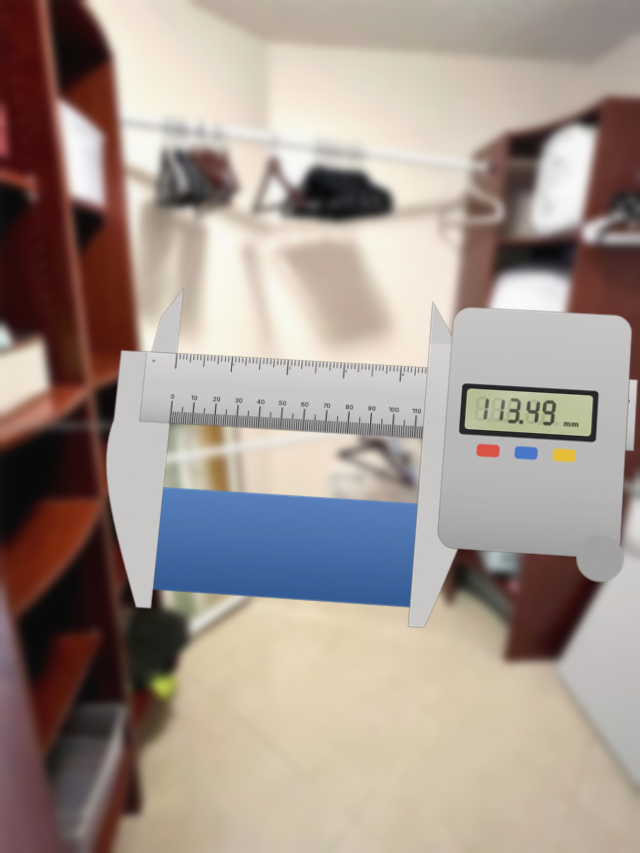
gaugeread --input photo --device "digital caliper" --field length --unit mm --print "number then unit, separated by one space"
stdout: 113.49 mm
